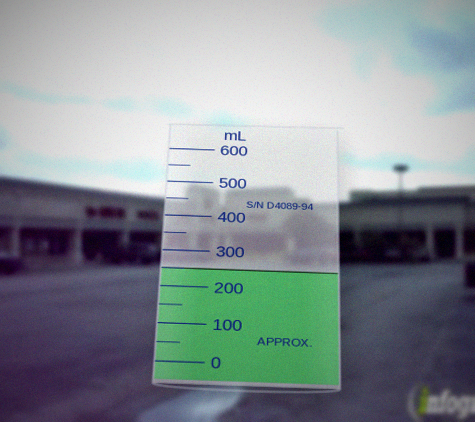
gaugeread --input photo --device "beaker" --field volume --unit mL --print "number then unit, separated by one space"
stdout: 250 mL
